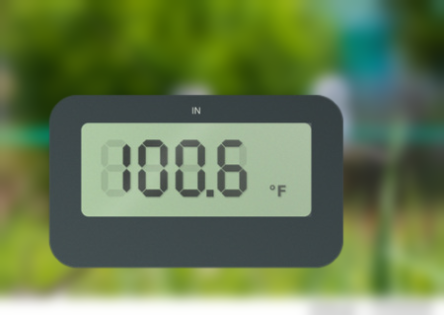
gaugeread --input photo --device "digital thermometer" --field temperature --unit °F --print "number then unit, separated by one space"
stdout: 100.6 °F
